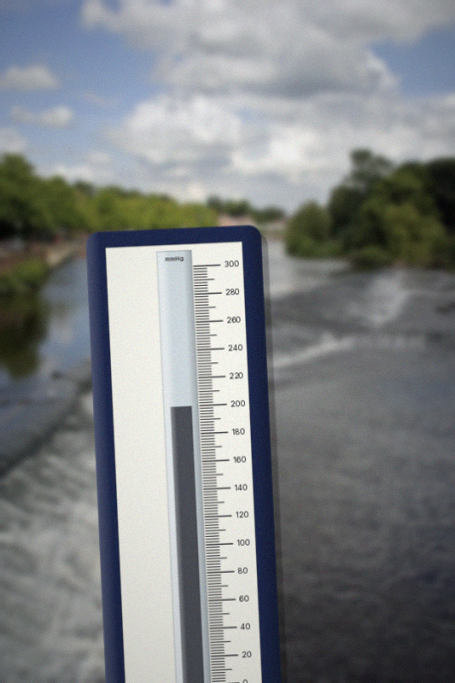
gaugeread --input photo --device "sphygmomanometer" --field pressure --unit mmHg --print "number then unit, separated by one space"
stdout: 200 mmHg
